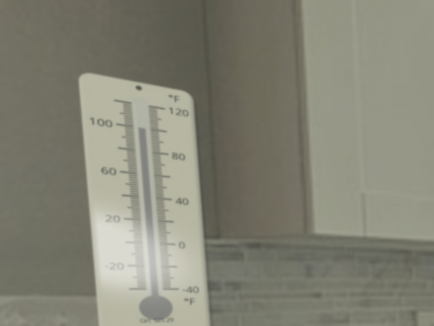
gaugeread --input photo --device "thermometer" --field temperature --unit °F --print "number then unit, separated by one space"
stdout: 100 °F
